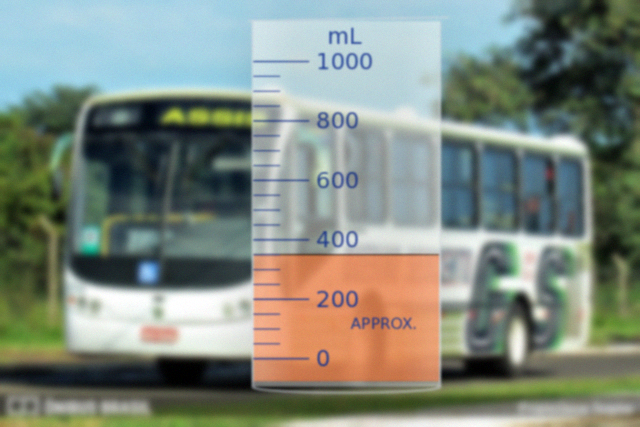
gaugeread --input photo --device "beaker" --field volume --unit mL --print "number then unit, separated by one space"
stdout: 350 mL
